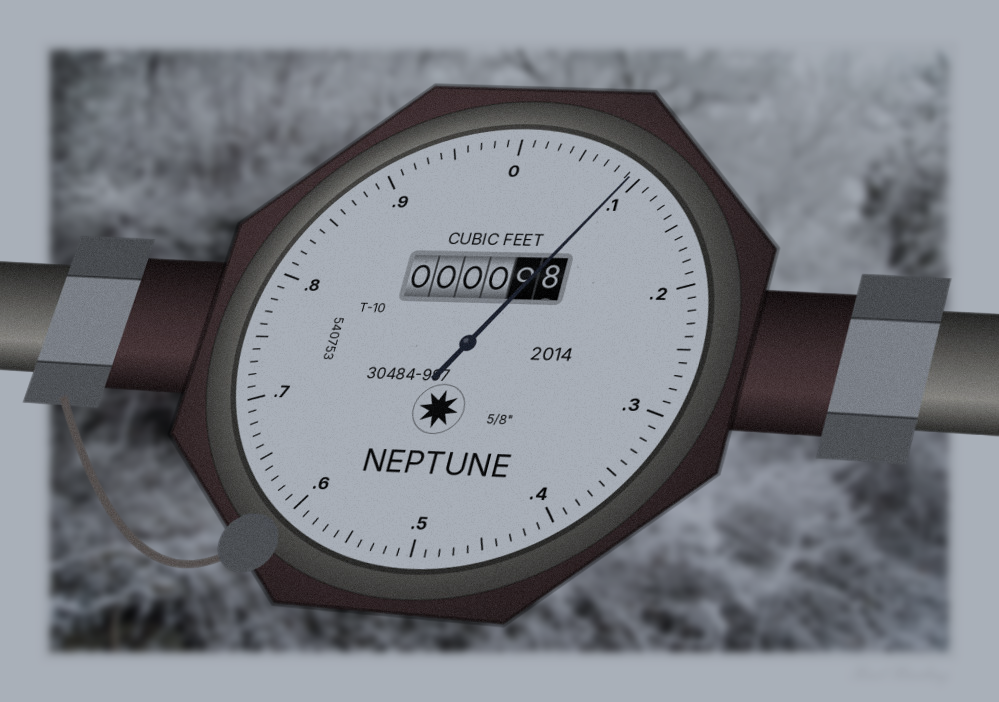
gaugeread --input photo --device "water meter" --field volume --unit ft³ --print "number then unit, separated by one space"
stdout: 98.09 ft³
